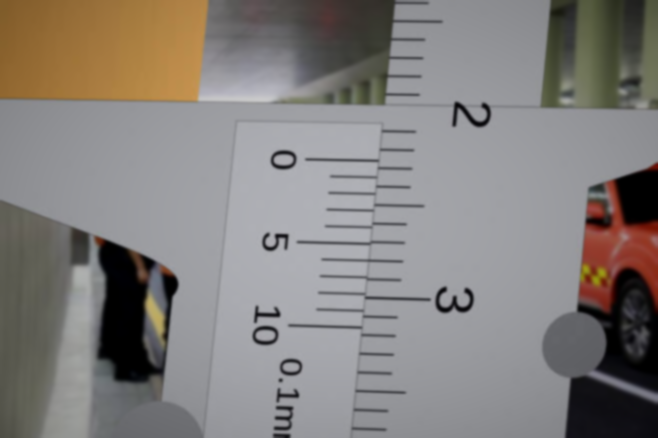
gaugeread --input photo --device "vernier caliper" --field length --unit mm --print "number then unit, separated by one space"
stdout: 22.6 mm
